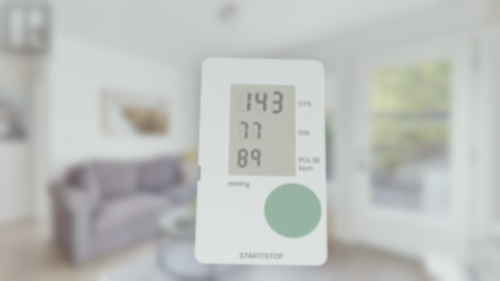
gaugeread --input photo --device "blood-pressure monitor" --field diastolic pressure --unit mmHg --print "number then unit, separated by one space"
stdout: 77 mmHg
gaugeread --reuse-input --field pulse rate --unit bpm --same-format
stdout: 89 bpm
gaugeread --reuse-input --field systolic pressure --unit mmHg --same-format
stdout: 143 mmHg
